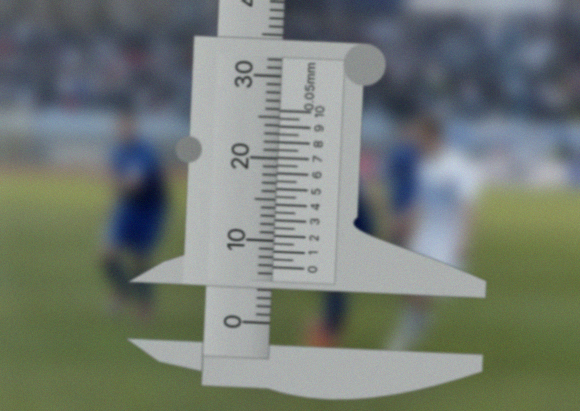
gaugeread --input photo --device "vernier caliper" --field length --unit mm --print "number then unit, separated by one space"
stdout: 6.8 mm
